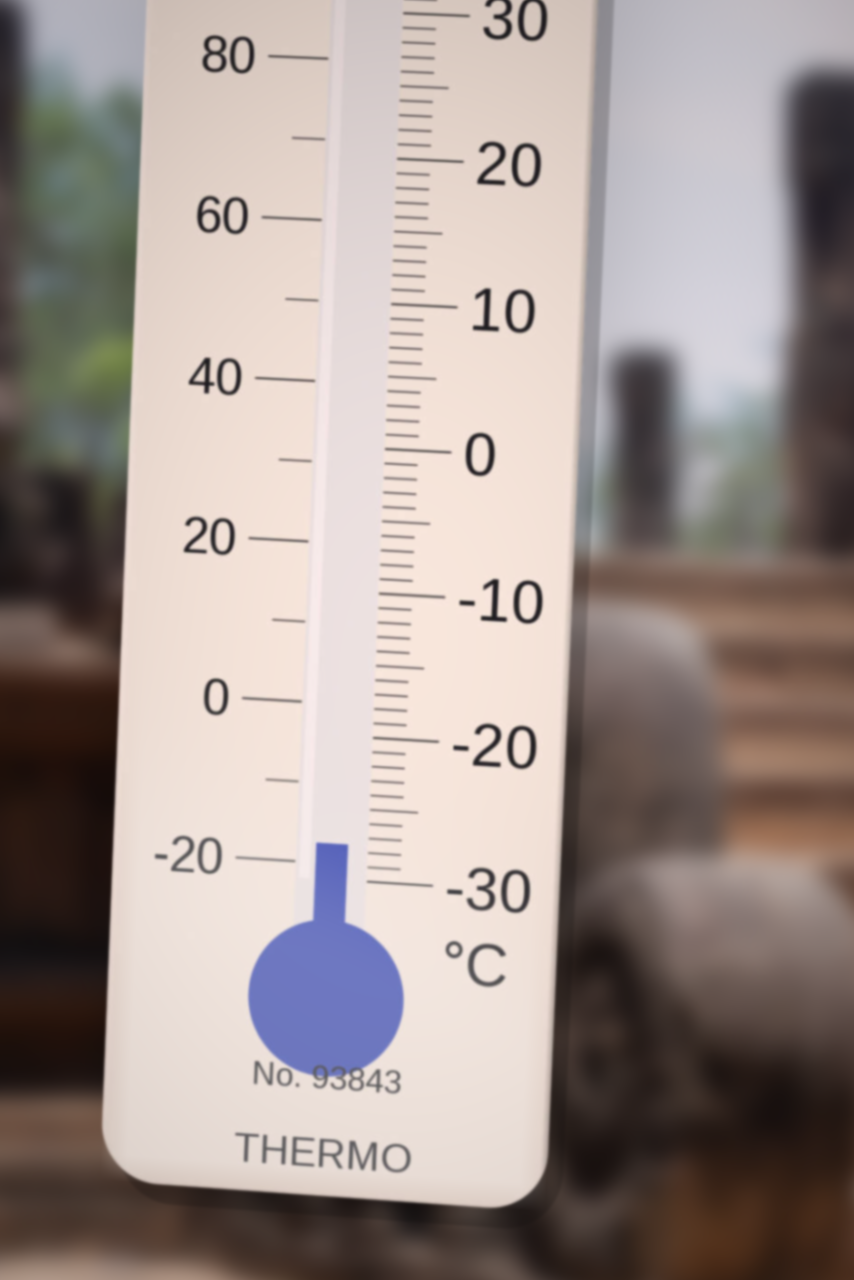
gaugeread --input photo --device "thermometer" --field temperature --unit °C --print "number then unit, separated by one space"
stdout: -27.5 °C
